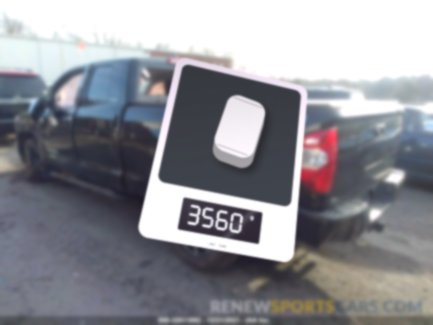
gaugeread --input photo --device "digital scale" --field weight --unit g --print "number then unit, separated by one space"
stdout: 3560 g
